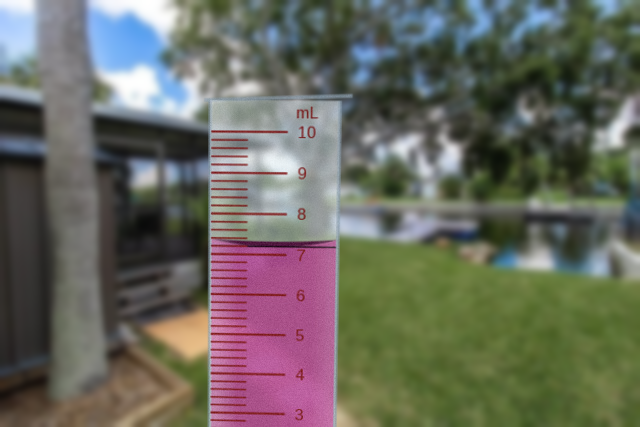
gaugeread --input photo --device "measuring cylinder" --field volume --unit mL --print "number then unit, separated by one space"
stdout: 7.2 mL
